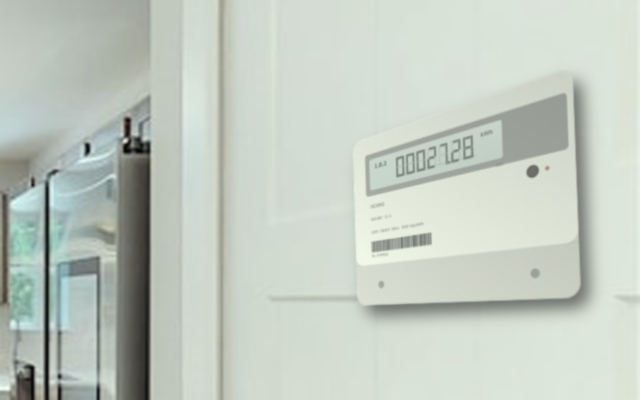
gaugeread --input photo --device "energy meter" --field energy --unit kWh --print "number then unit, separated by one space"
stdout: 27.28 kWh
